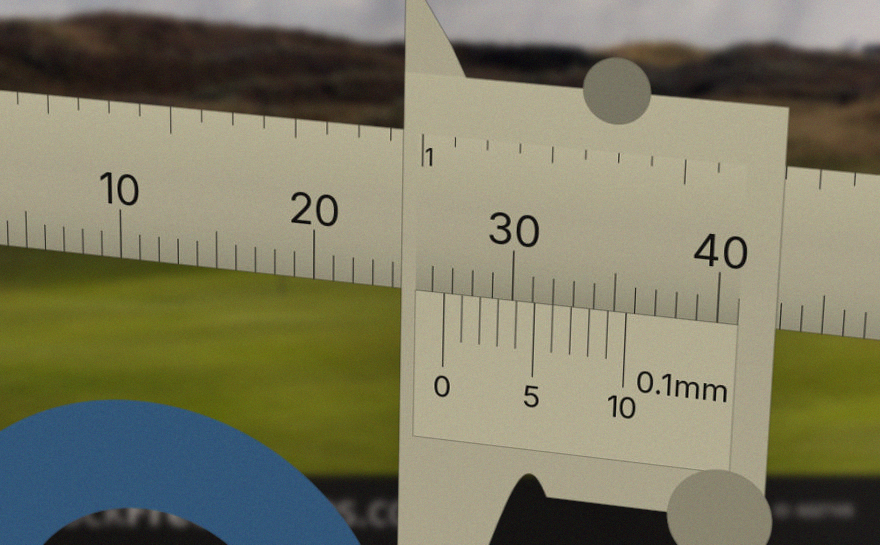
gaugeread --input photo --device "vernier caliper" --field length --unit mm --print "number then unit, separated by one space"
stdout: 26.6 mm
